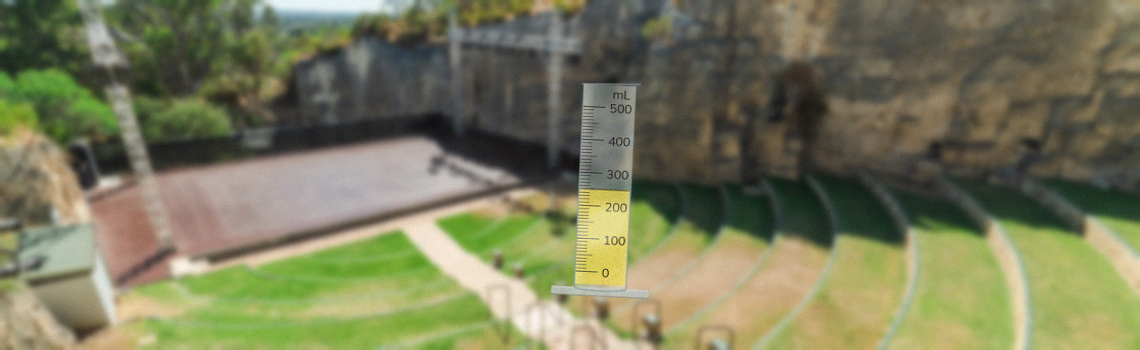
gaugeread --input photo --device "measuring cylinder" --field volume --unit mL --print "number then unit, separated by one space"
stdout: 250 mL
